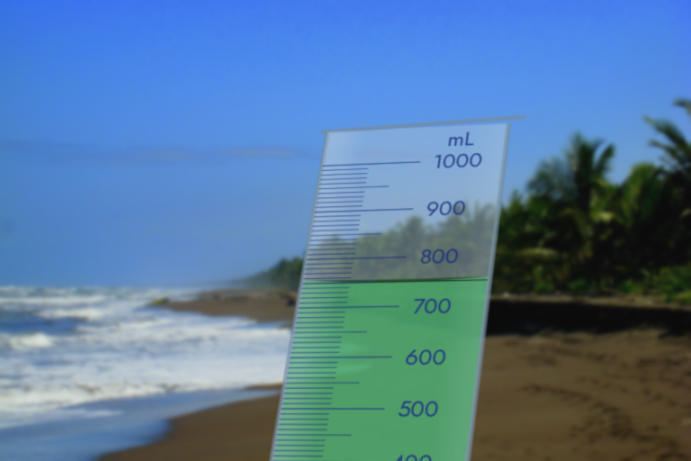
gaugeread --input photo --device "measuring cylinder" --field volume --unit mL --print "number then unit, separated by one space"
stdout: 750 mL
